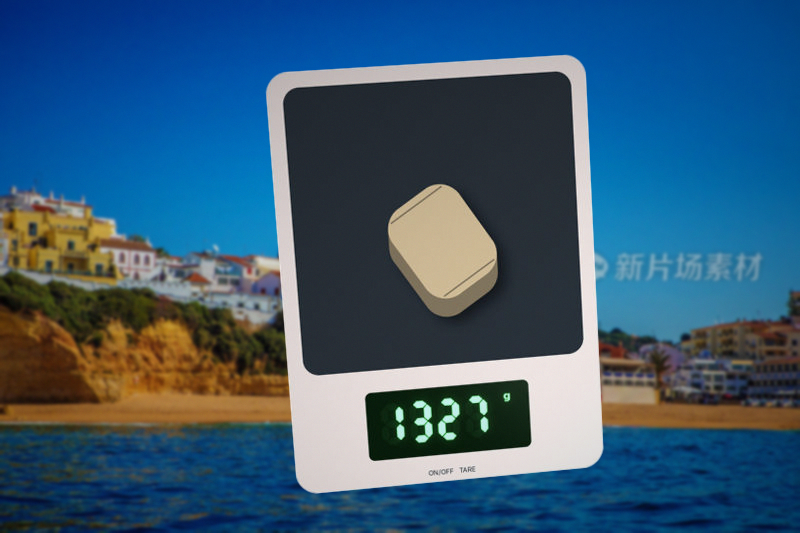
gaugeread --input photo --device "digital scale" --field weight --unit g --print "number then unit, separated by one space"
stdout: 1327 g
